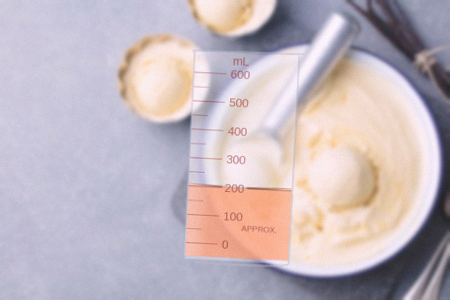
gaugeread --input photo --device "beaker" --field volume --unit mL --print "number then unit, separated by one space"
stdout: 200 mL
